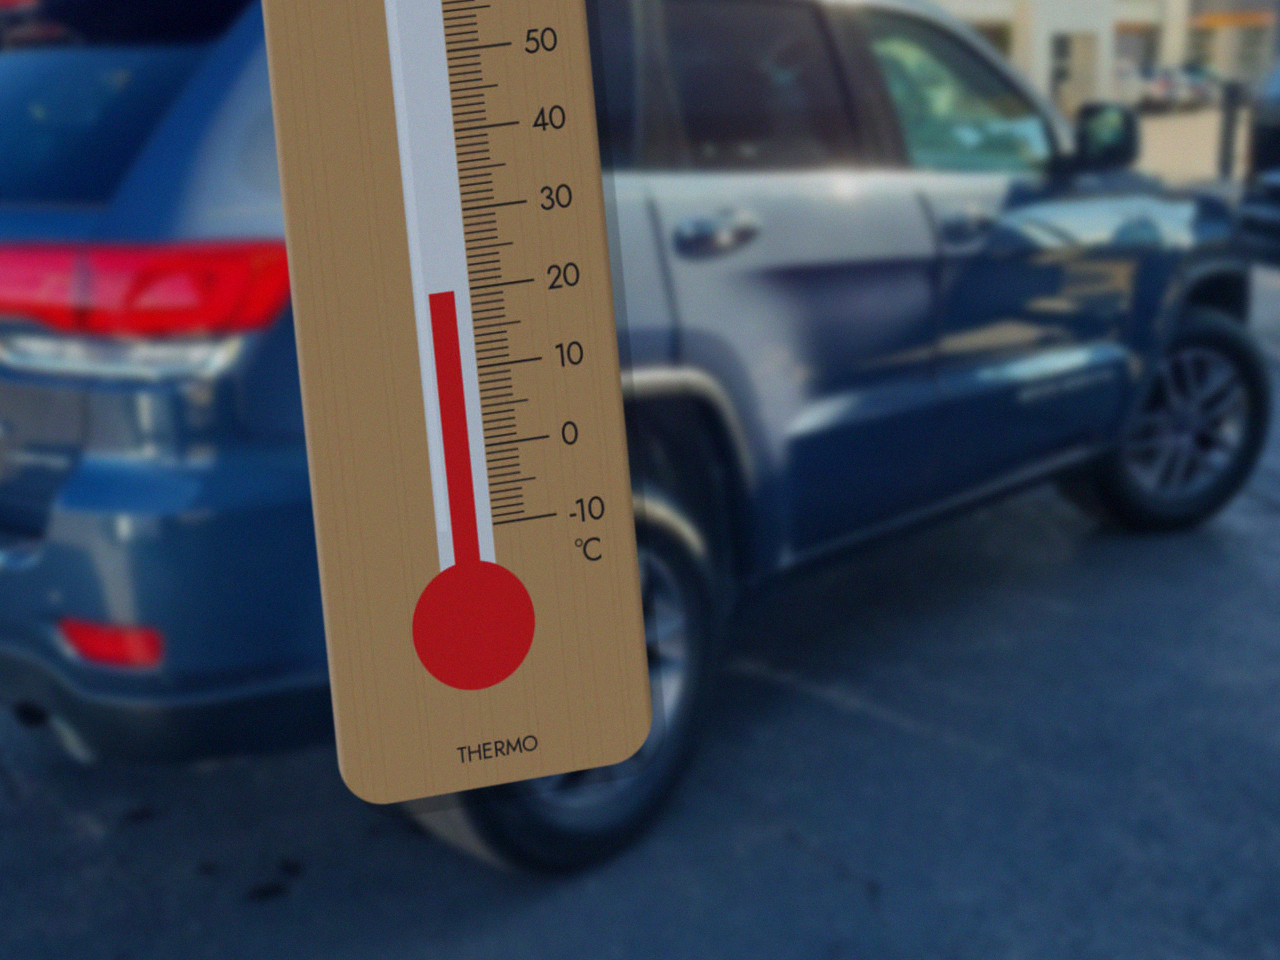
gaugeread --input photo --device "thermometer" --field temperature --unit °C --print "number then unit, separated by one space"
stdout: 20 °C
